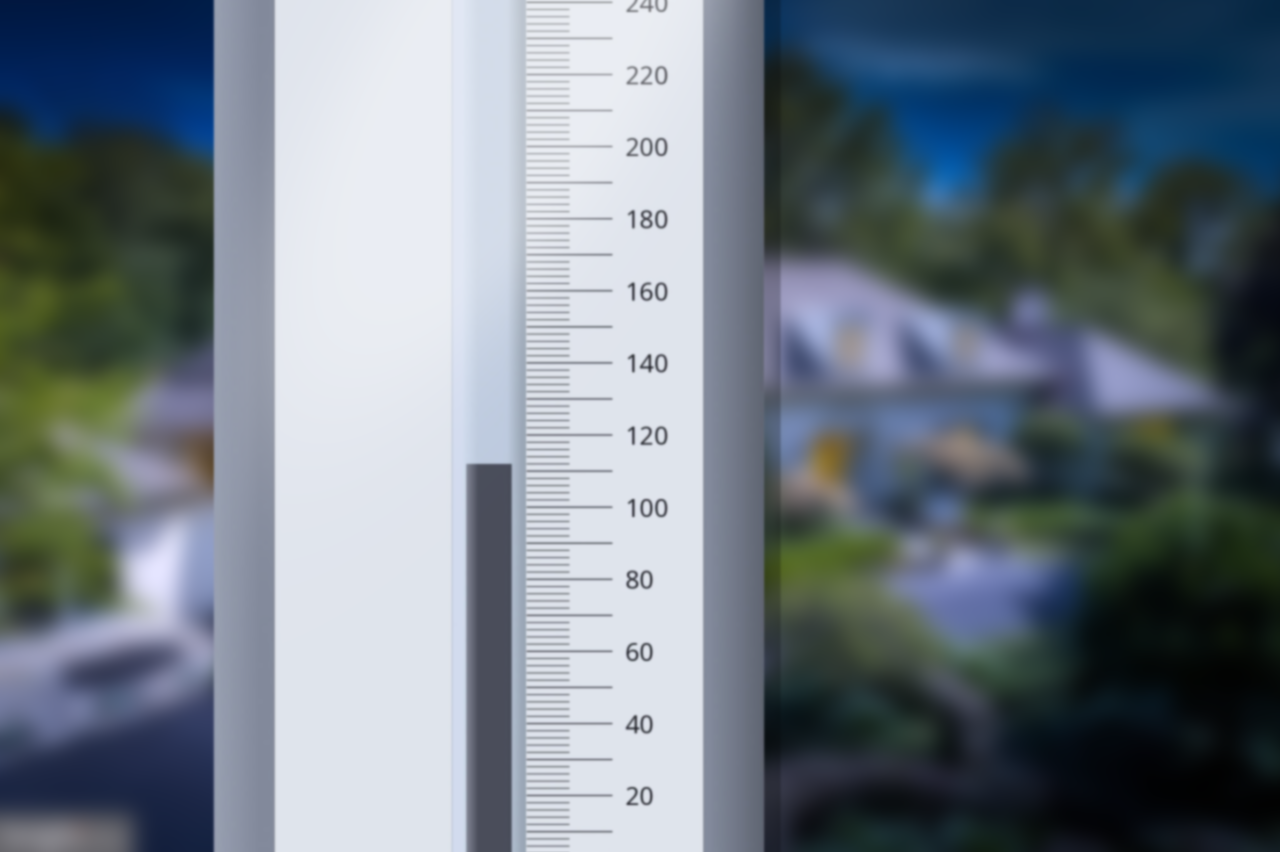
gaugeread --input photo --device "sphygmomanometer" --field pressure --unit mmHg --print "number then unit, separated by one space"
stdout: 112 mmHg
